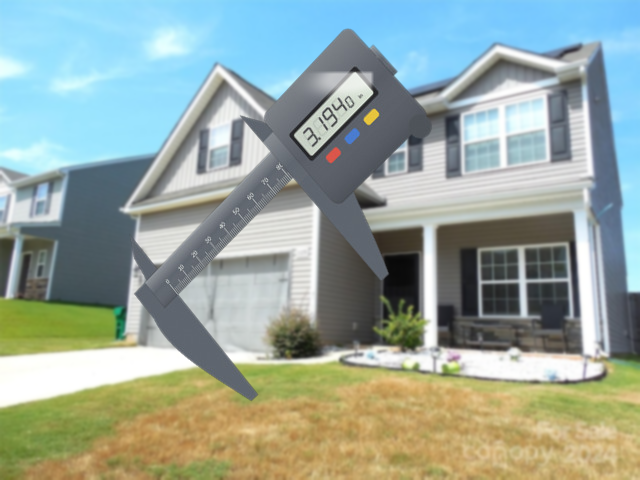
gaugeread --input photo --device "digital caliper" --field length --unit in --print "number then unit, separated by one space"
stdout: 3.1940 in
